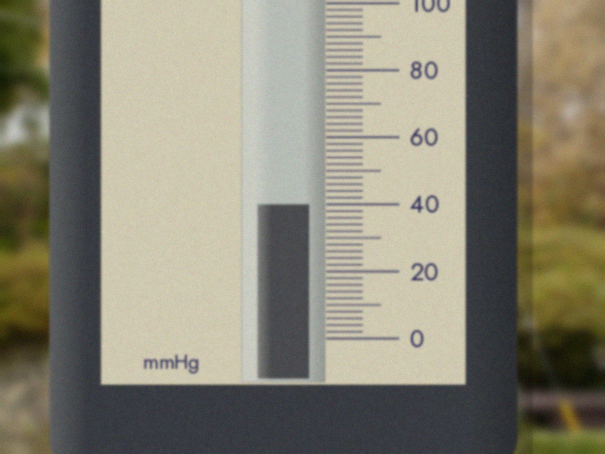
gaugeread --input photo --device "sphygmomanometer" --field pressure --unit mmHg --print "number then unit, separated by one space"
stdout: 40 mmHg
